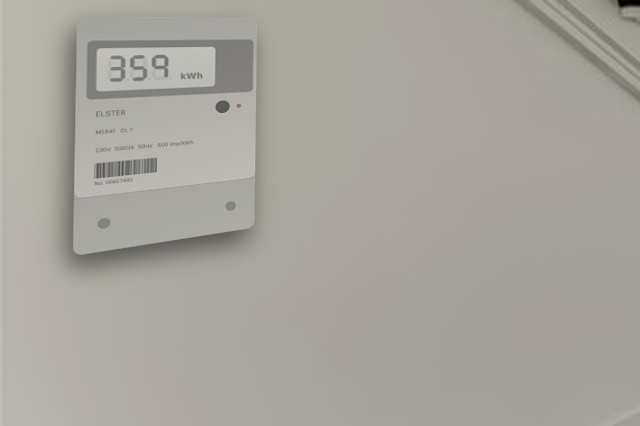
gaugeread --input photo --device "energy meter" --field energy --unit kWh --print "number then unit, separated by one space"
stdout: 359 kWh
